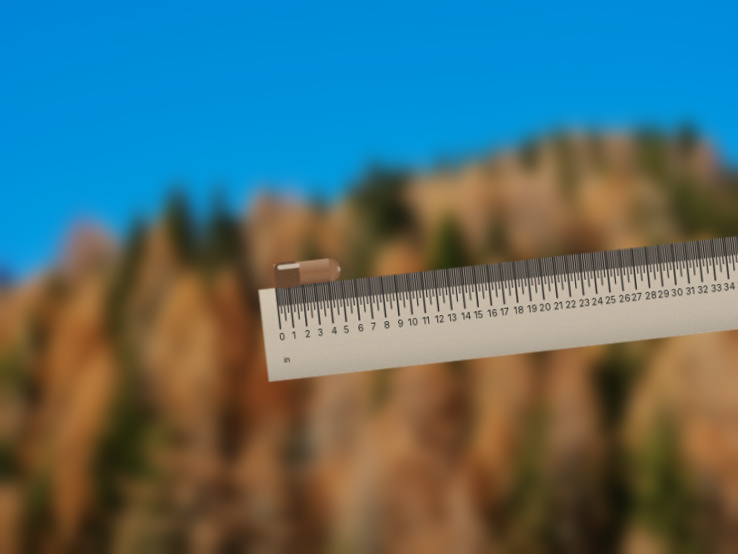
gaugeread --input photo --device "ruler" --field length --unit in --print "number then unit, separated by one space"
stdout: 5 in
